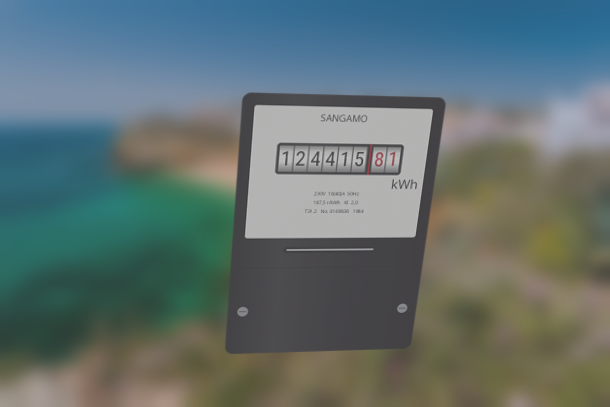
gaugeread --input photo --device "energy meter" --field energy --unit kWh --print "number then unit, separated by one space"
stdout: 124415.81 kWh
